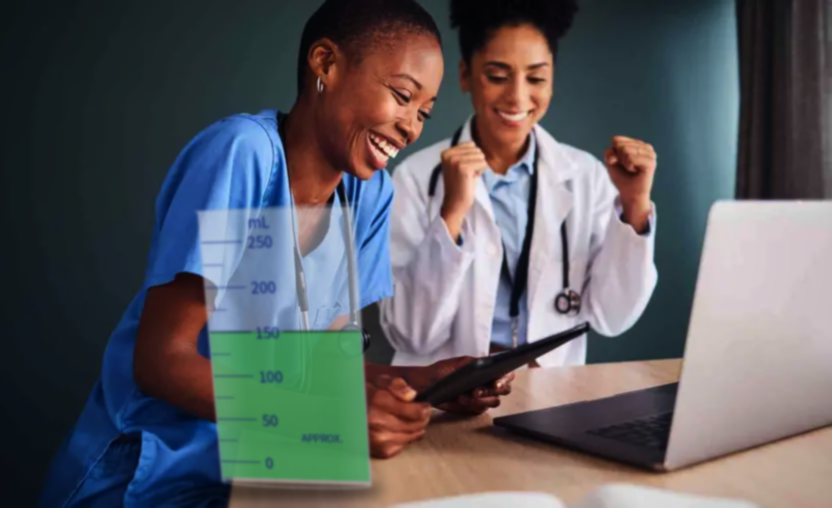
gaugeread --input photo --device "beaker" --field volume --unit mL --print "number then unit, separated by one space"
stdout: 150 mL
